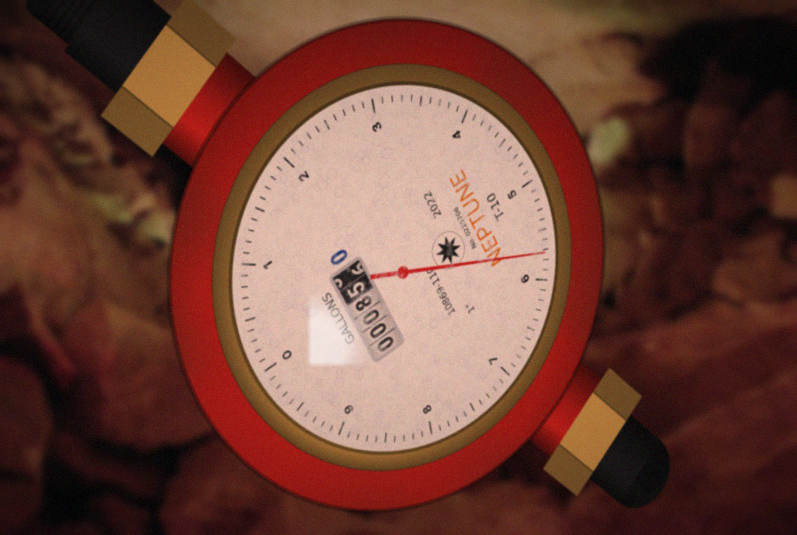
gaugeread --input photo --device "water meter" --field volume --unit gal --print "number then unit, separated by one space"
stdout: 8555.7 gal
